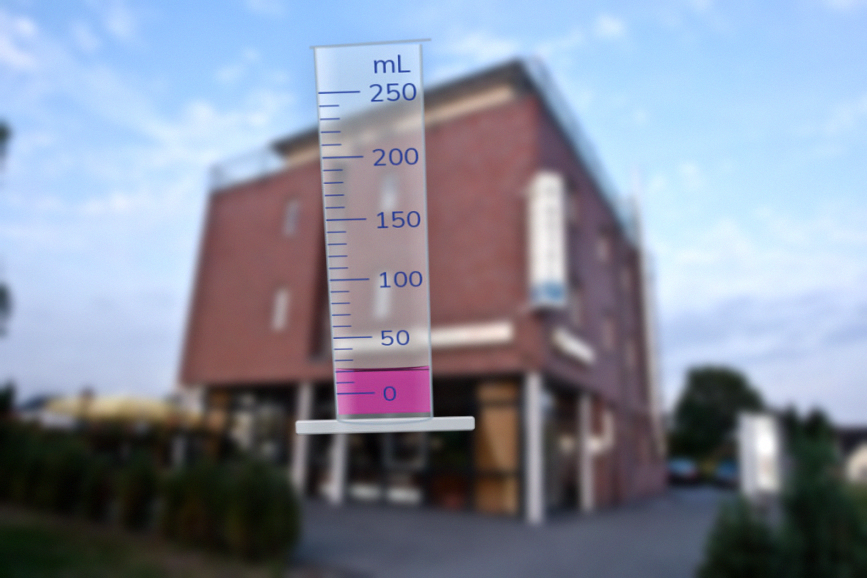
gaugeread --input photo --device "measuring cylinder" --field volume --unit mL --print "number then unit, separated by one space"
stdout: 20 mL
